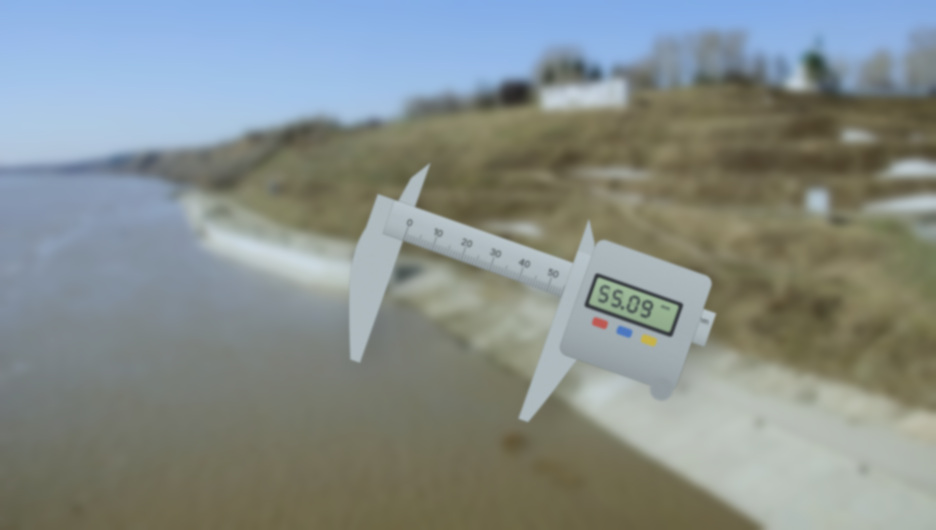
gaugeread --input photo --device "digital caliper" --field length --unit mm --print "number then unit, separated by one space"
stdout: 55.09 mm
